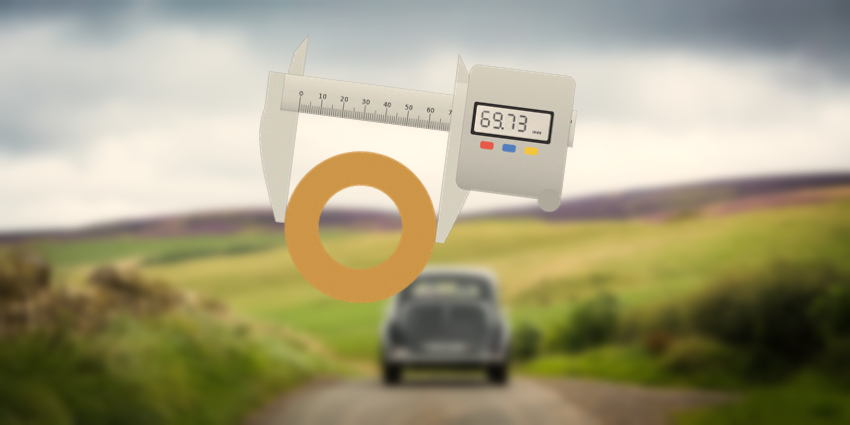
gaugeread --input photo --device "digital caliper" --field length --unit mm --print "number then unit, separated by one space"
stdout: 69.73 mm
